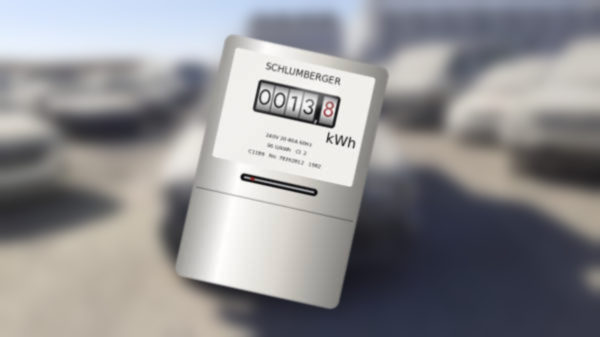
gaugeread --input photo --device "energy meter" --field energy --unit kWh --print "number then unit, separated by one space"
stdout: 13.8 kWh
